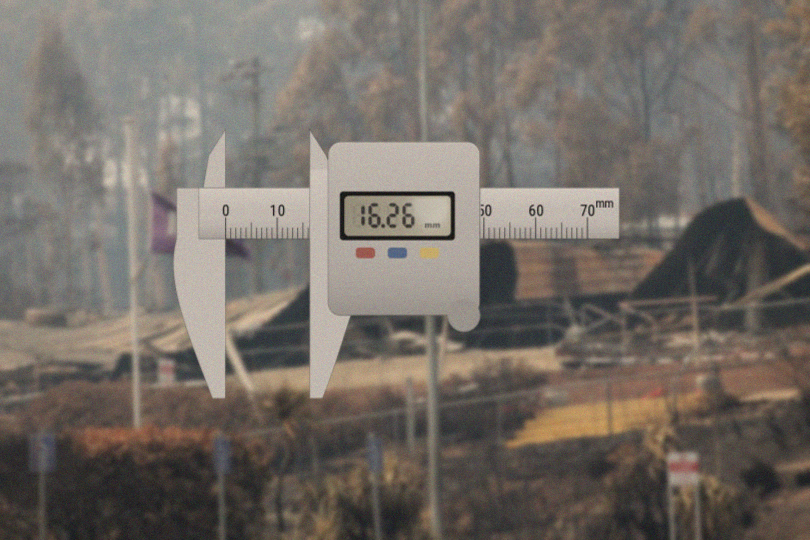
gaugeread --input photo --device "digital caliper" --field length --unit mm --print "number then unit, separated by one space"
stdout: 16.26 mm
